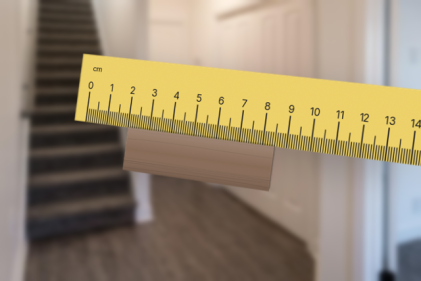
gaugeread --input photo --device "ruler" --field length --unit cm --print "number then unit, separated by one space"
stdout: 6.5 cm
